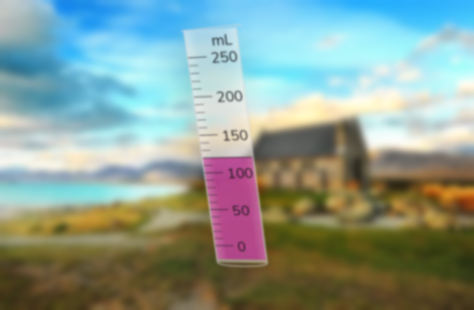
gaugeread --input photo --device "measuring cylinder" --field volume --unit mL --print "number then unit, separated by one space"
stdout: 120 mL
